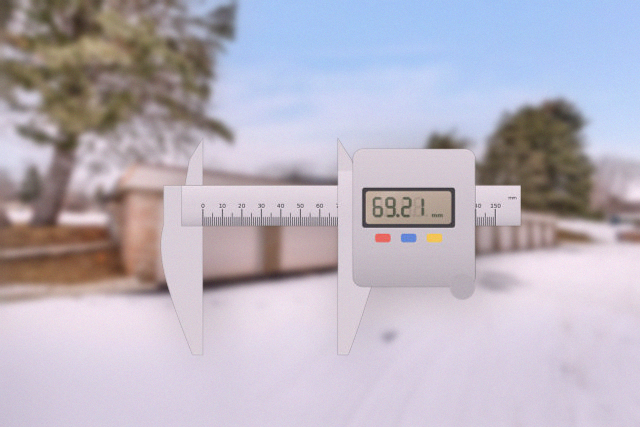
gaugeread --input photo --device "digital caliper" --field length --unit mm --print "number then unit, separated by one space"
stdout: 69.21 mm
